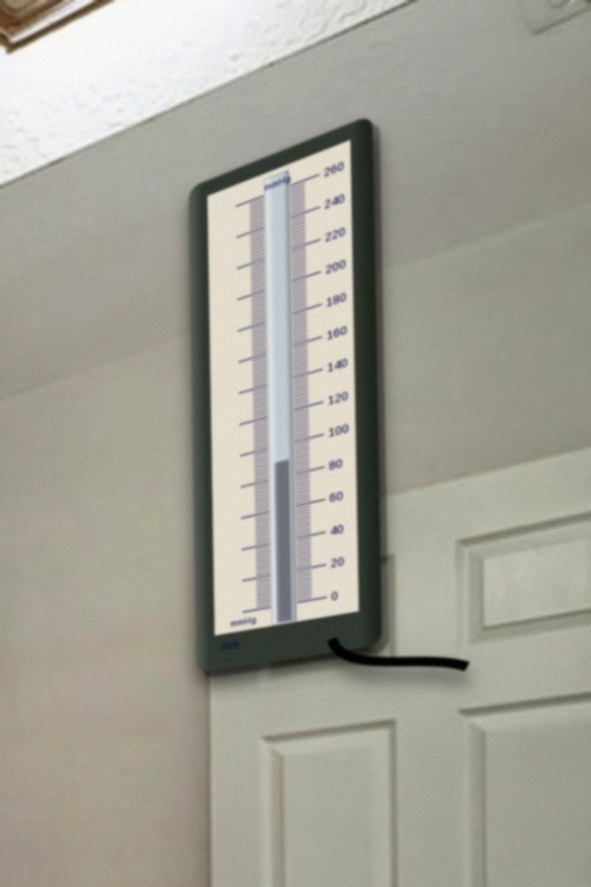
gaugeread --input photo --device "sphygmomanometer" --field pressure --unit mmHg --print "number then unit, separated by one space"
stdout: 90 mmHg
